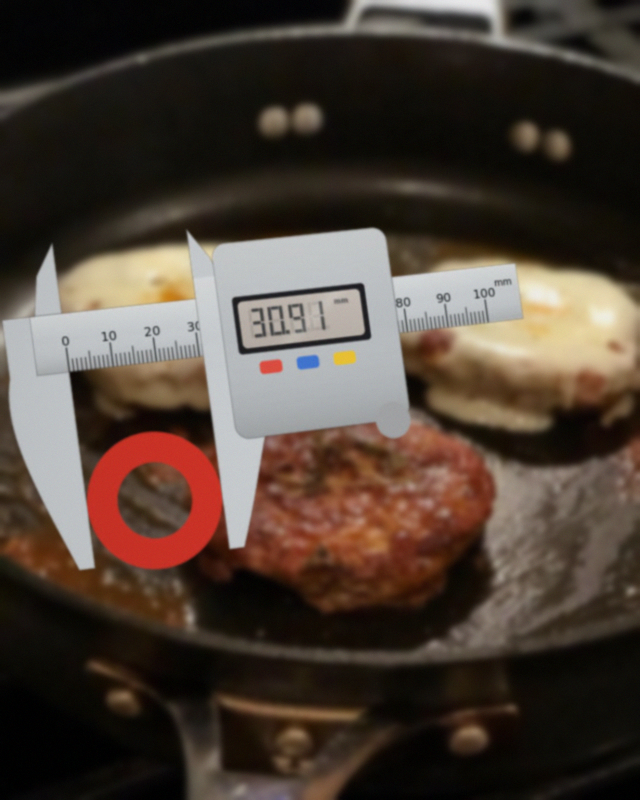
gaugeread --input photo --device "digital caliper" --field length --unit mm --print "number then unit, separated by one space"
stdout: 30.91 mm
